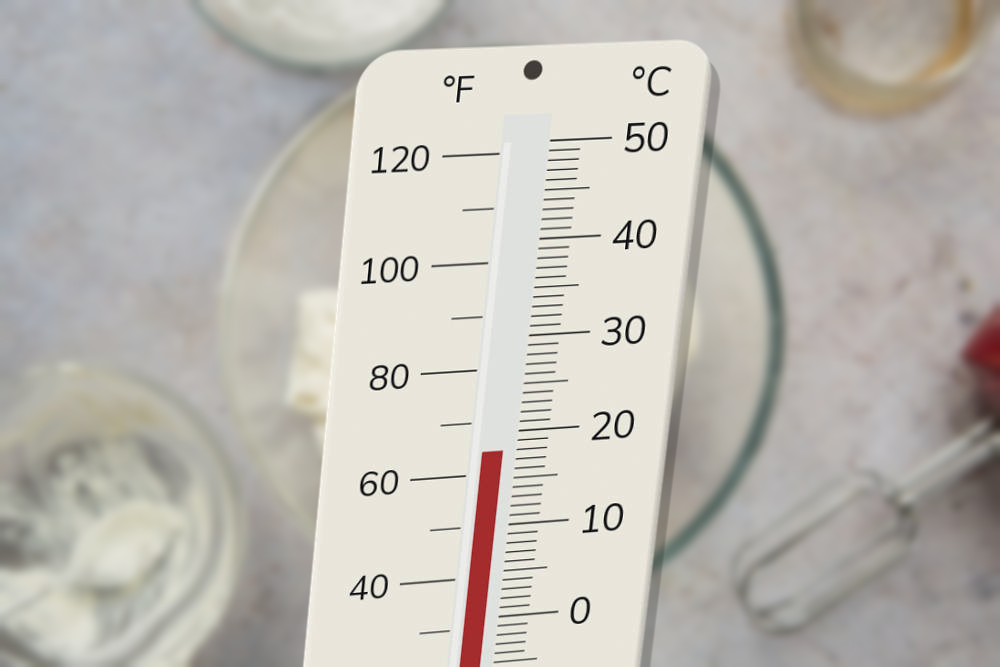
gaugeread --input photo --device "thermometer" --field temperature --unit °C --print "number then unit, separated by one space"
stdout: 18 °C
